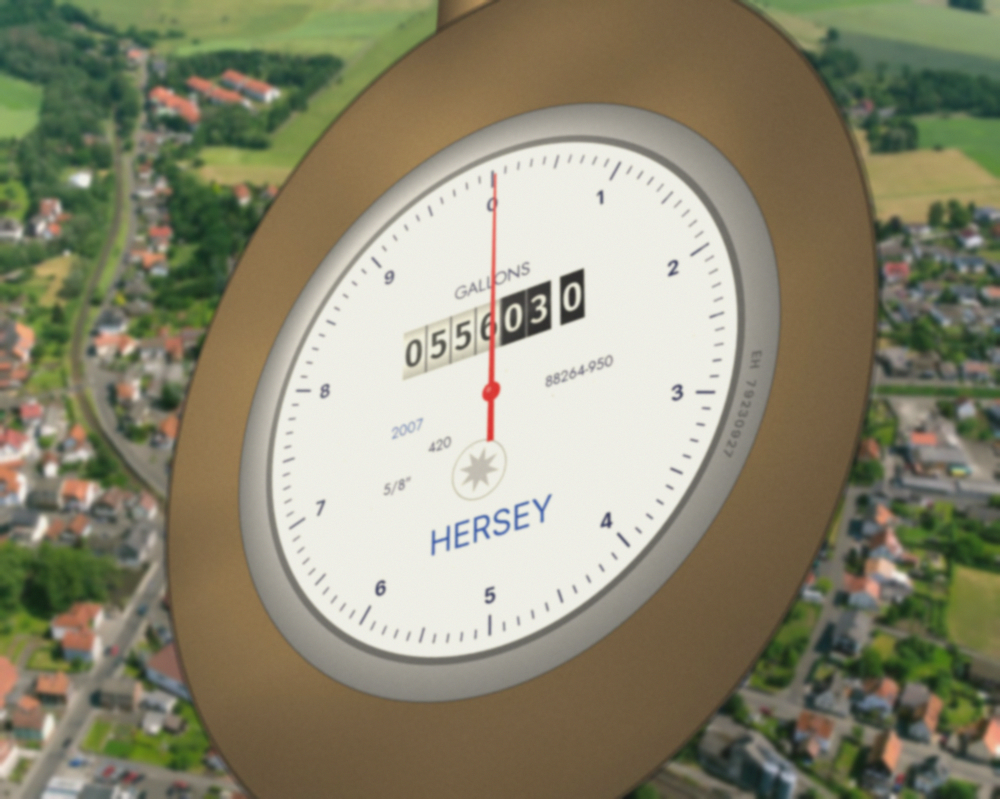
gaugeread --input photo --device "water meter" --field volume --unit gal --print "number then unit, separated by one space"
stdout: 556030.0 gal
